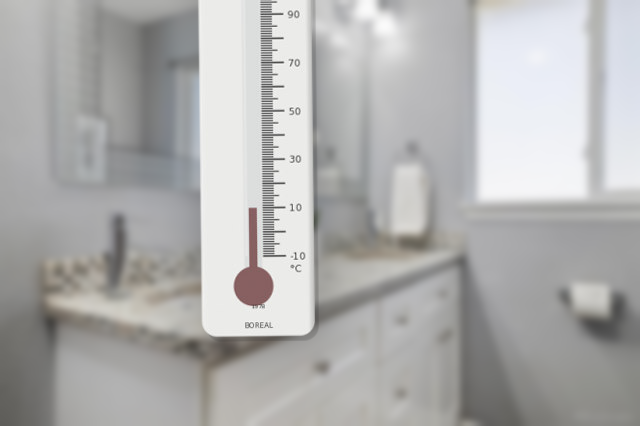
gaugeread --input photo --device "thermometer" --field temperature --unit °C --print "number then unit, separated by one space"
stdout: 10 °C
